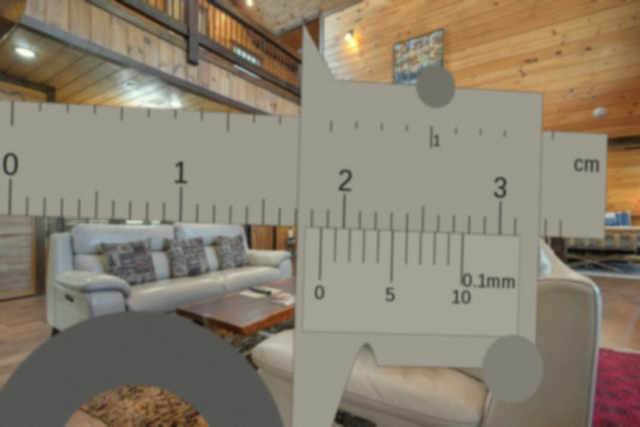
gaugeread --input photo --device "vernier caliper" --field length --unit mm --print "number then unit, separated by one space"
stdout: 18.6 mm
